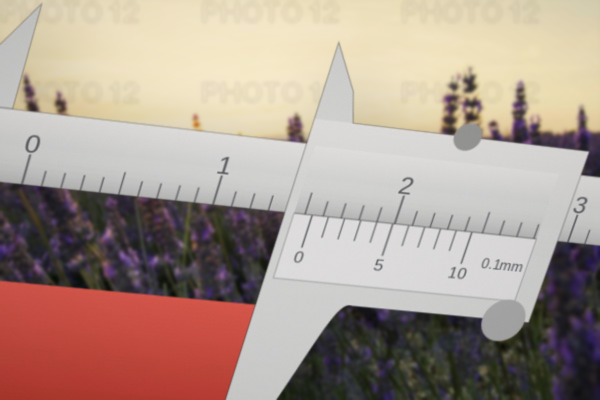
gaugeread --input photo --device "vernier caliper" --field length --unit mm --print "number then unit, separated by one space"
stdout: 15.4 mm
